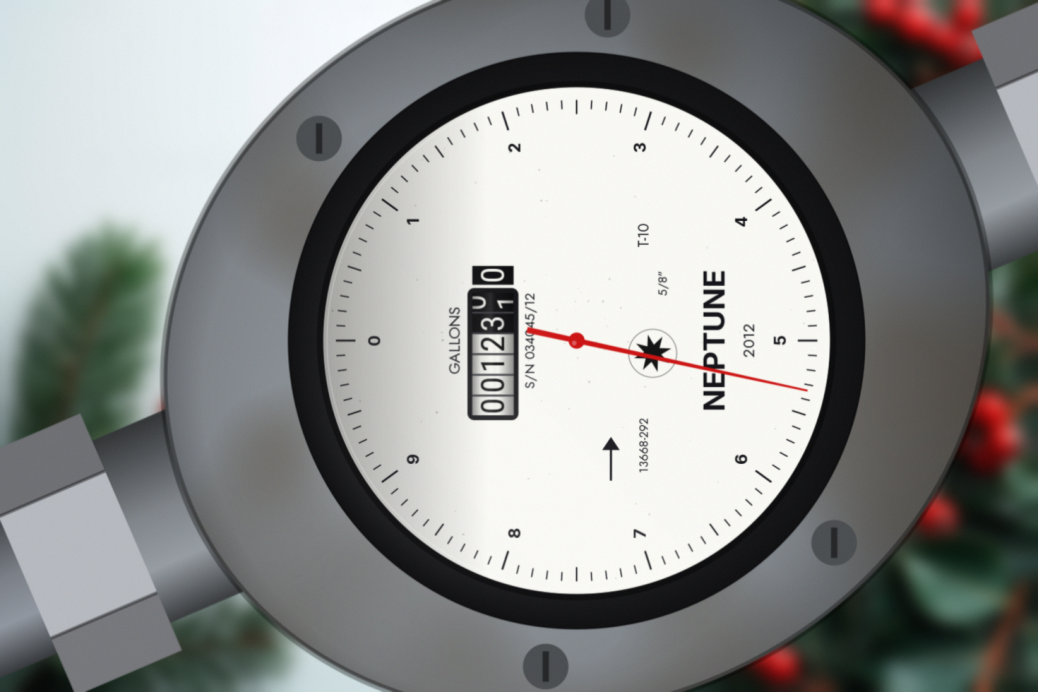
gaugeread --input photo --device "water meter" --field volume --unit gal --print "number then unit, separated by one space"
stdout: 12305.3 gal
